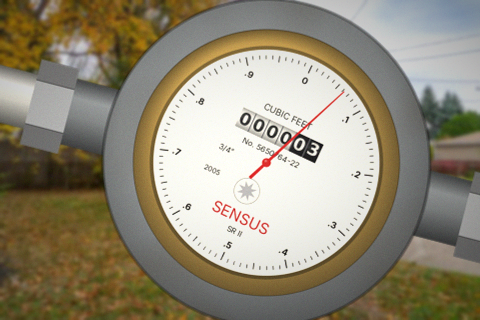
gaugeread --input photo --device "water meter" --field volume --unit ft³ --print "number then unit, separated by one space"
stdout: 3.06 ft³
